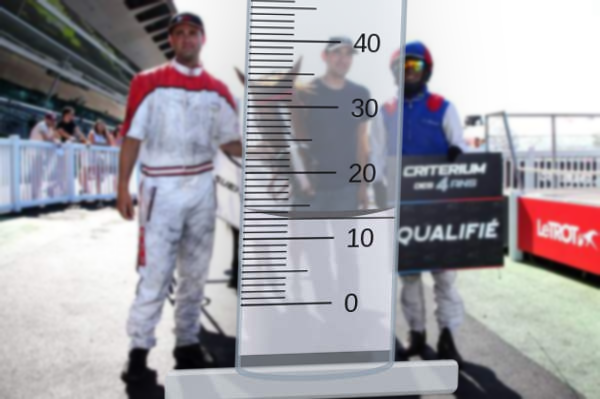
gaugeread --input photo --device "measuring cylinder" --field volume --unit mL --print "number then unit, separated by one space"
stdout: 13 mL
